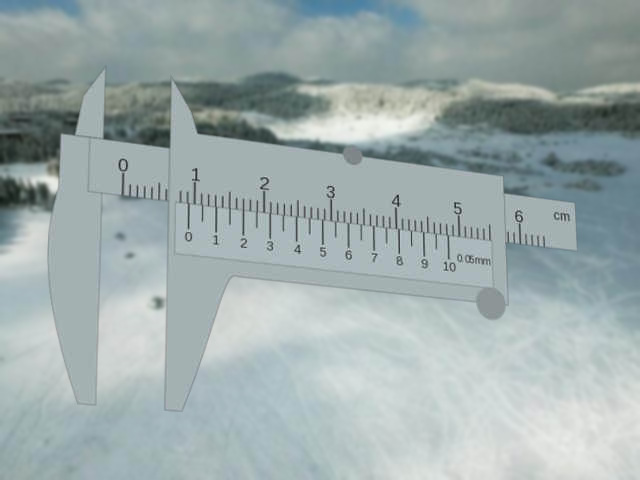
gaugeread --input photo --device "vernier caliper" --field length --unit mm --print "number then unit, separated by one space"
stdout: 9.2 mm
